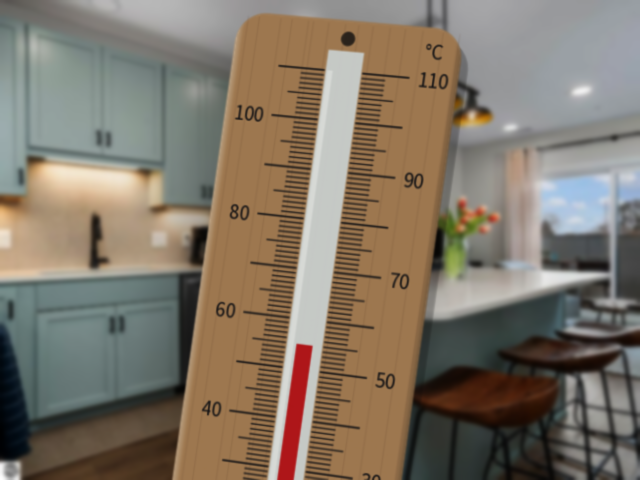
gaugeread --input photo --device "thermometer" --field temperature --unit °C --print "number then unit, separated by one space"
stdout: 55 °C
